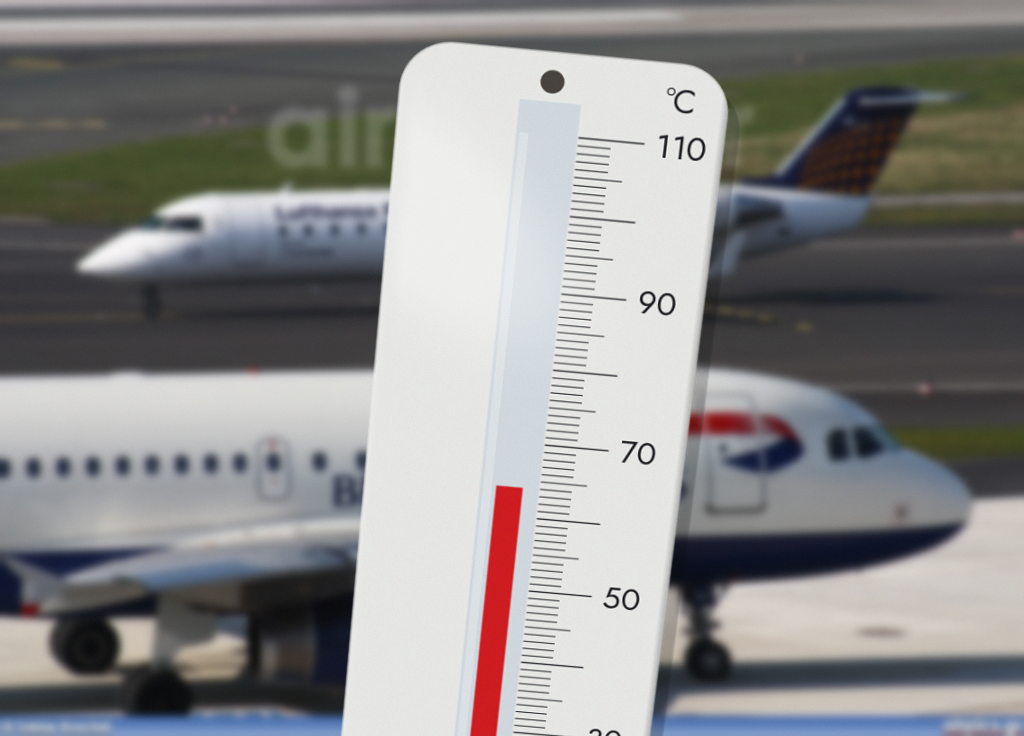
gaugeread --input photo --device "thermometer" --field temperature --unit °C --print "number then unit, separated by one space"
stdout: 64 °C
